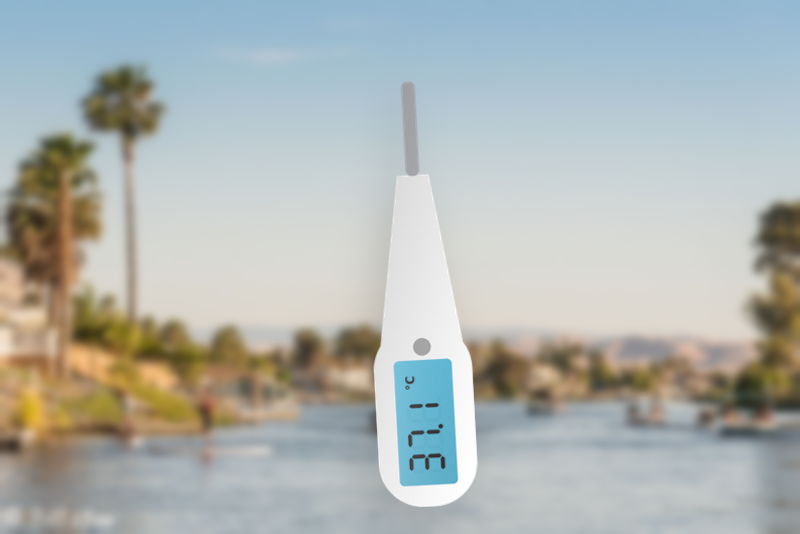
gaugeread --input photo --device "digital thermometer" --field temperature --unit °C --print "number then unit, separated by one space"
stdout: 37.1 °C
